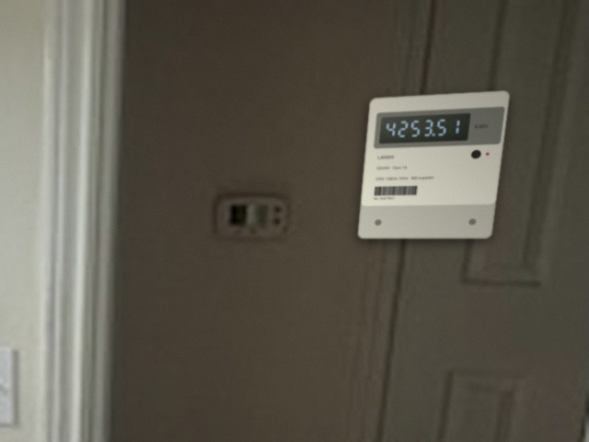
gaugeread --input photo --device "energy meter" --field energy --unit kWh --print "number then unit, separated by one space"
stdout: 4253.51 kWh
